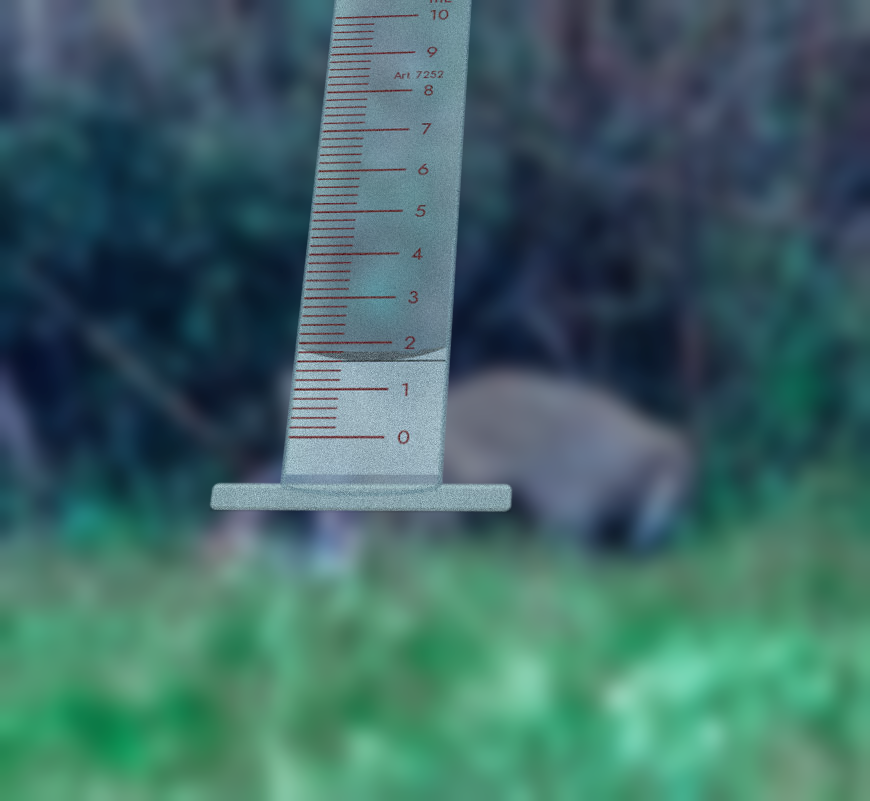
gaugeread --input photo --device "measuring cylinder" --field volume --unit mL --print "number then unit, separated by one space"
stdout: 1.6 mL
